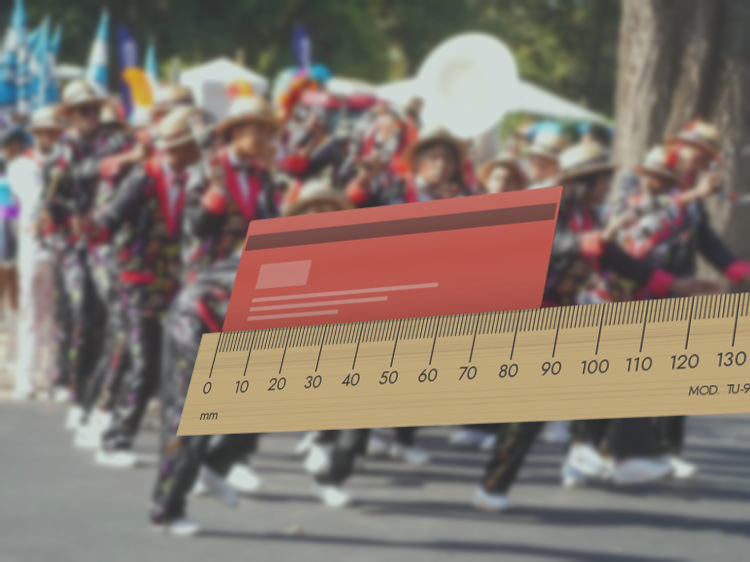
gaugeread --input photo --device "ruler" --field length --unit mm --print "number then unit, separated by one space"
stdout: 85 mm
